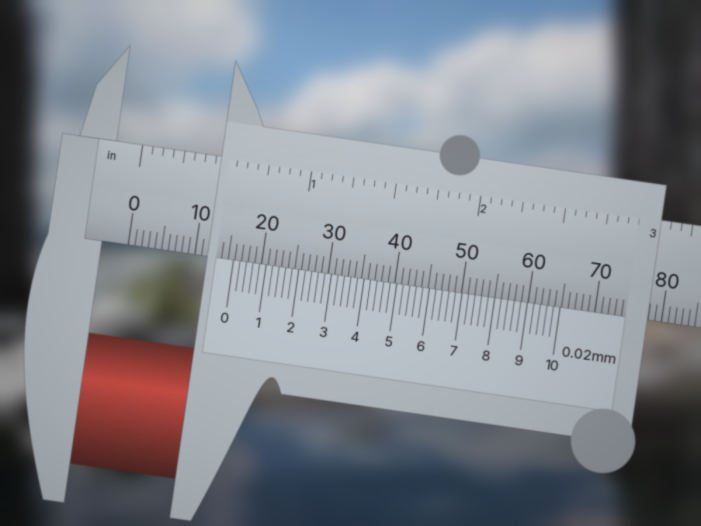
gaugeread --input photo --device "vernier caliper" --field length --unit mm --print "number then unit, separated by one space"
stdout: 15.8 mm
